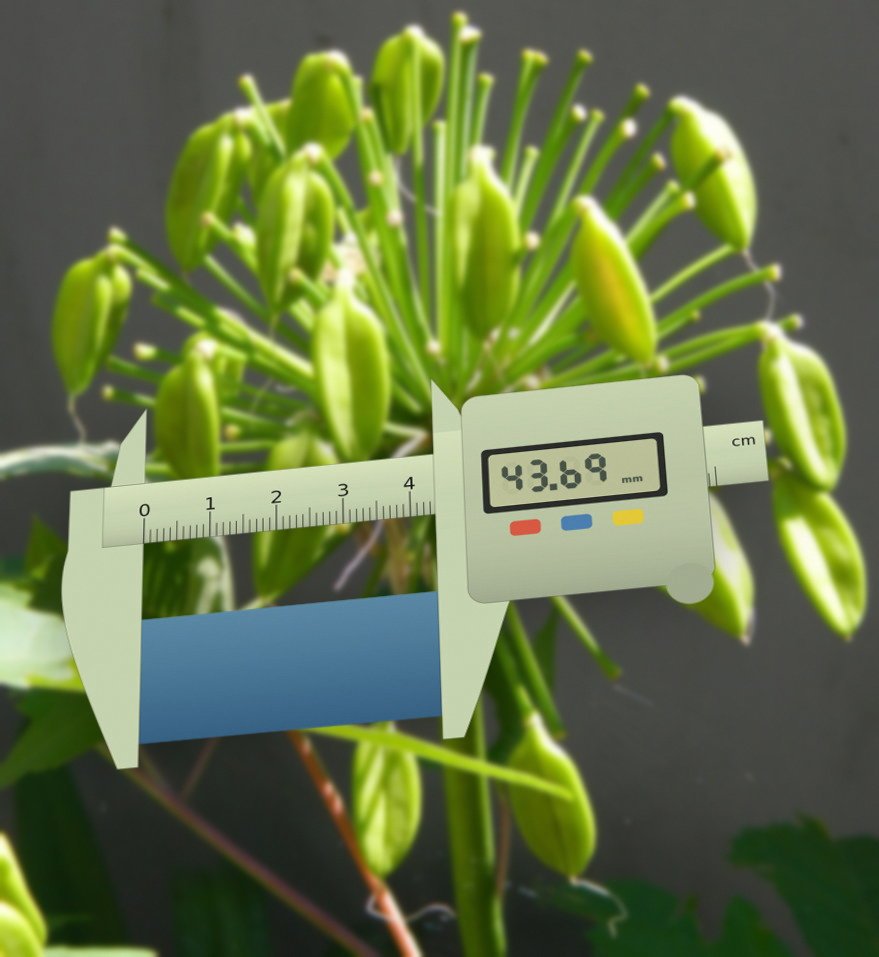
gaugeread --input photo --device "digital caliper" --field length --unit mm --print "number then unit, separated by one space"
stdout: 43.69 mm
